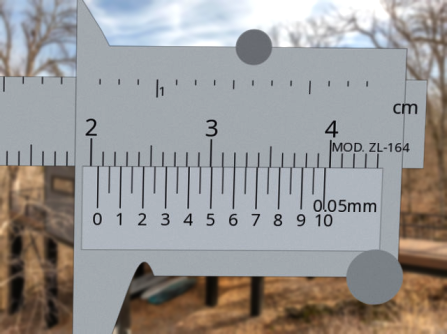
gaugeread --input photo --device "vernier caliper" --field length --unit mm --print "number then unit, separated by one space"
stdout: 20.6 mm
